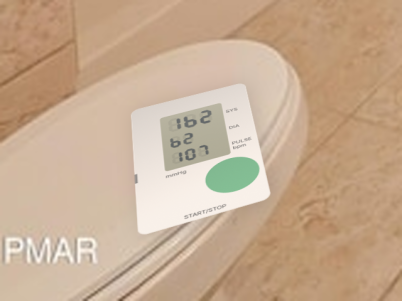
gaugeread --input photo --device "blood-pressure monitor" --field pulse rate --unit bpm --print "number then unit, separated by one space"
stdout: 107 bpm
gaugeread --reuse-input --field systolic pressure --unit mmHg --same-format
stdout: 162 mmHg
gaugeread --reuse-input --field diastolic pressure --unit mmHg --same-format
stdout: 62 mmHg
